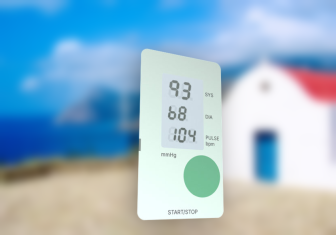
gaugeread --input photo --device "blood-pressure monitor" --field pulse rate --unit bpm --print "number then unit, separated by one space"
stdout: 104 bpm
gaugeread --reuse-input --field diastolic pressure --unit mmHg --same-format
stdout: 68 mmHg
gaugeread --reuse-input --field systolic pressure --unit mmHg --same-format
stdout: 93 mmHg
